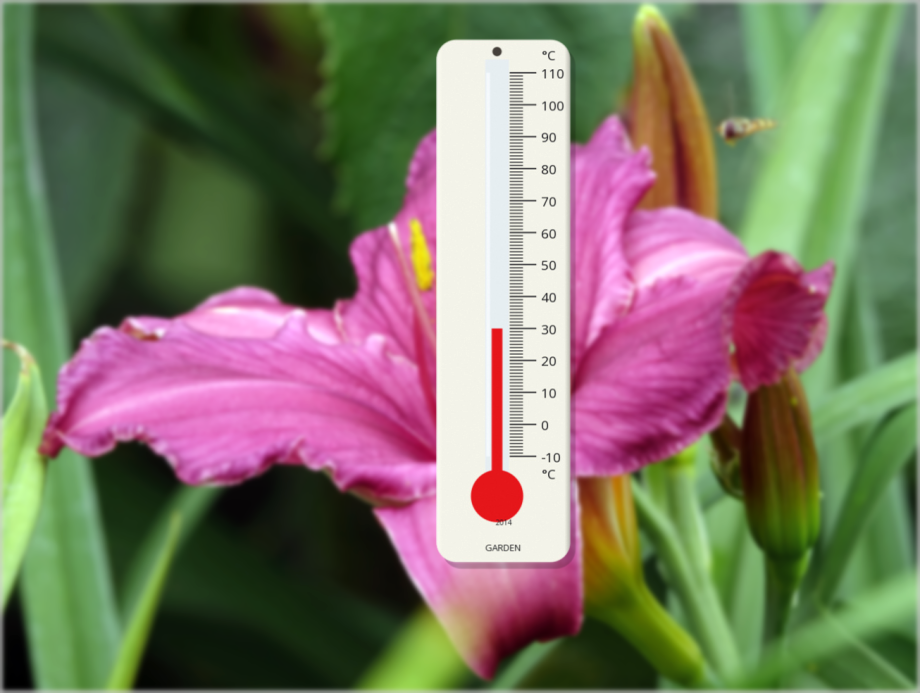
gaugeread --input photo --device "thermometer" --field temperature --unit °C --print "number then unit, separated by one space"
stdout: 30 °C
